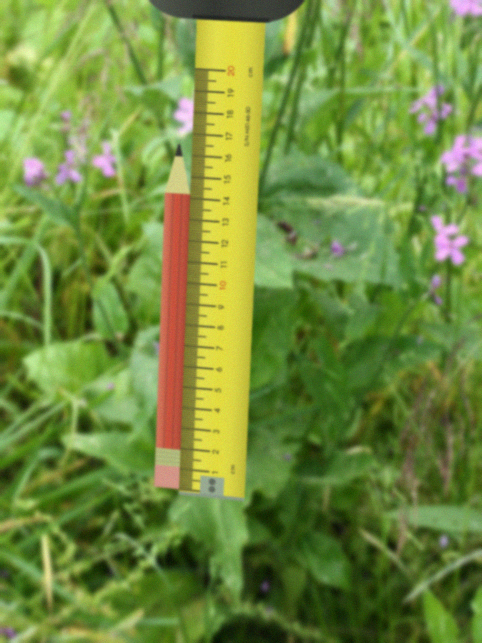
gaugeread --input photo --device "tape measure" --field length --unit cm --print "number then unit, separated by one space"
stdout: 16.5 cm
